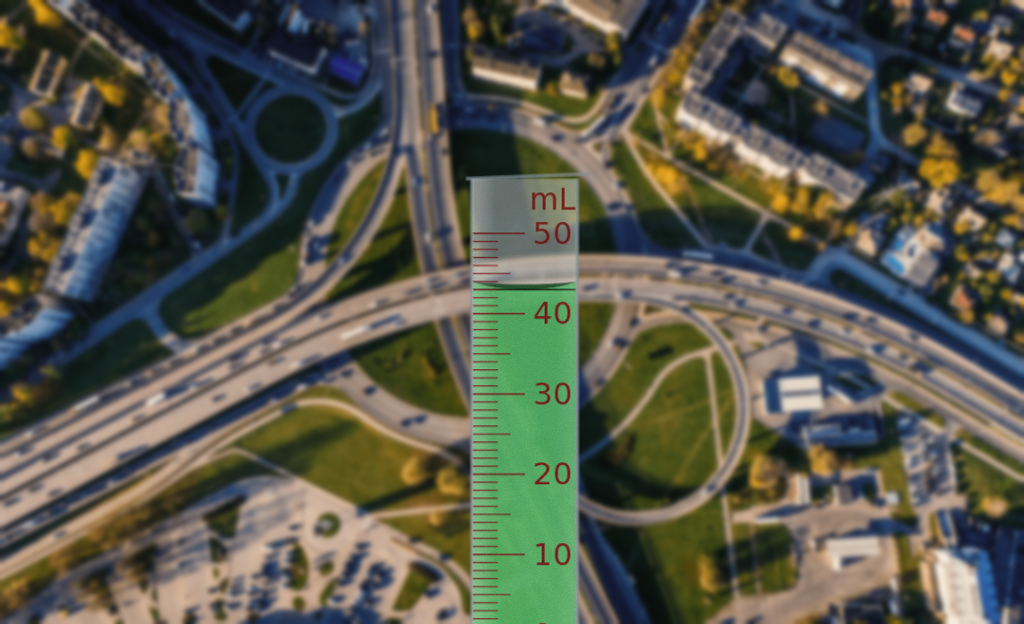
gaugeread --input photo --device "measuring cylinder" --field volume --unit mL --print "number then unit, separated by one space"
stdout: 43 mL
